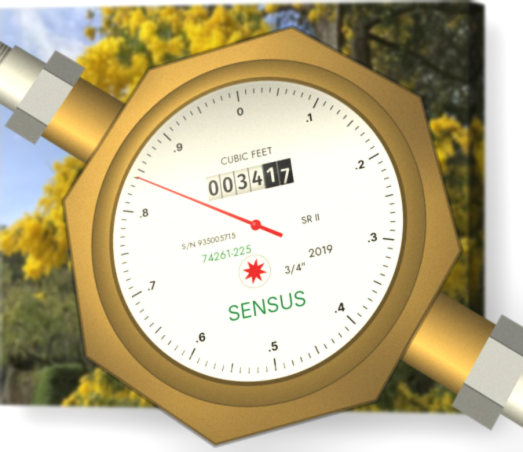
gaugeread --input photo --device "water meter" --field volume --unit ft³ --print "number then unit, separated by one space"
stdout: 3416.84 ft³
